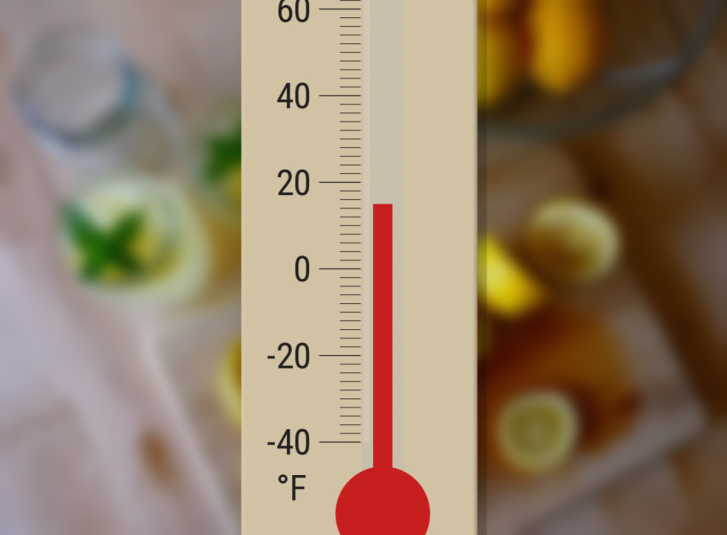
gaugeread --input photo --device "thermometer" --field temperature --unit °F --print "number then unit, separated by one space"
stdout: 15 °F
